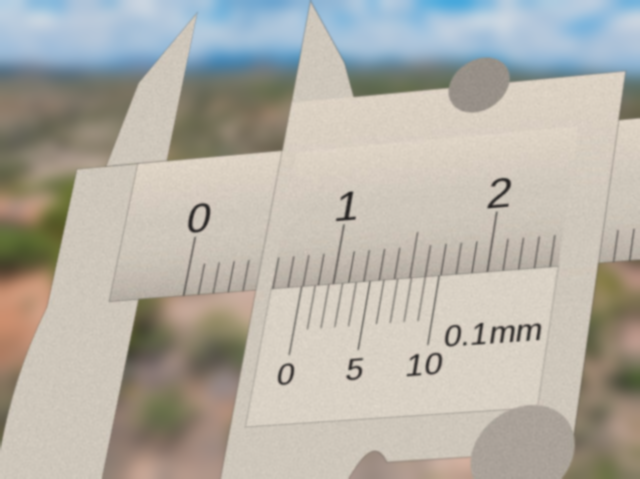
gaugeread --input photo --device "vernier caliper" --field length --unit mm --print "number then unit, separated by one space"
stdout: 7.9 mm
